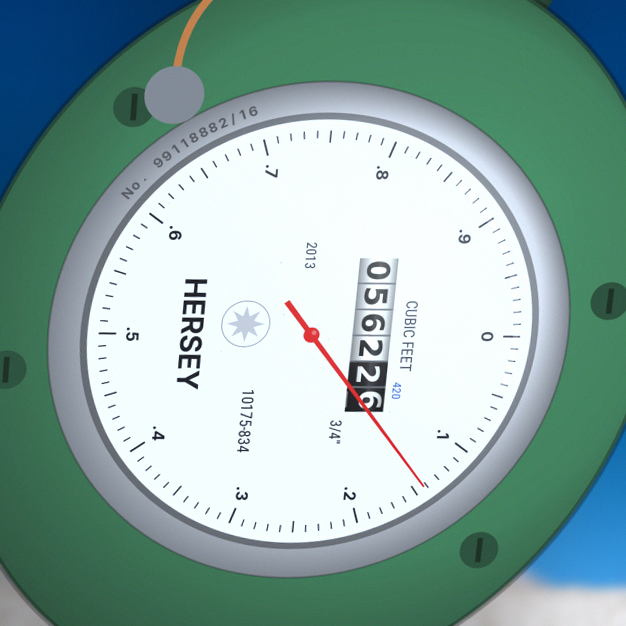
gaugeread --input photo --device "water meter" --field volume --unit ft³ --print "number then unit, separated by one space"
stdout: 56226.14 ft³
